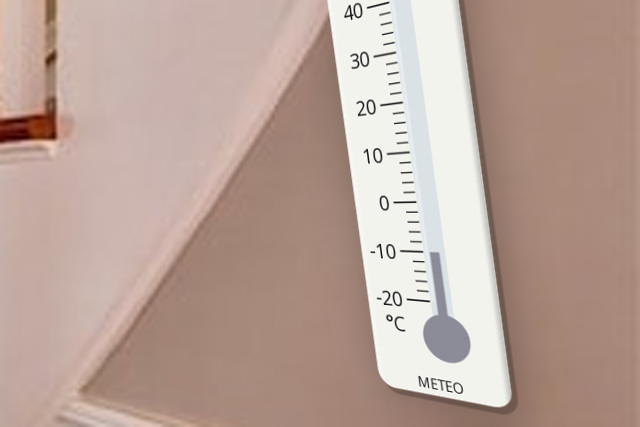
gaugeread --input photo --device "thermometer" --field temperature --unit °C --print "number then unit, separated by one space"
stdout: -10 °C
